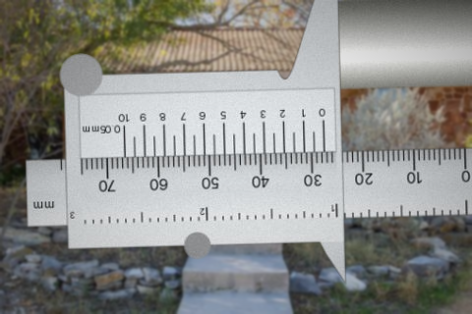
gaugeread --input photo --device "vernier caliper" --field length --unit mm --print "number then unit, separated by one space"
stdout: 27.5 mm
